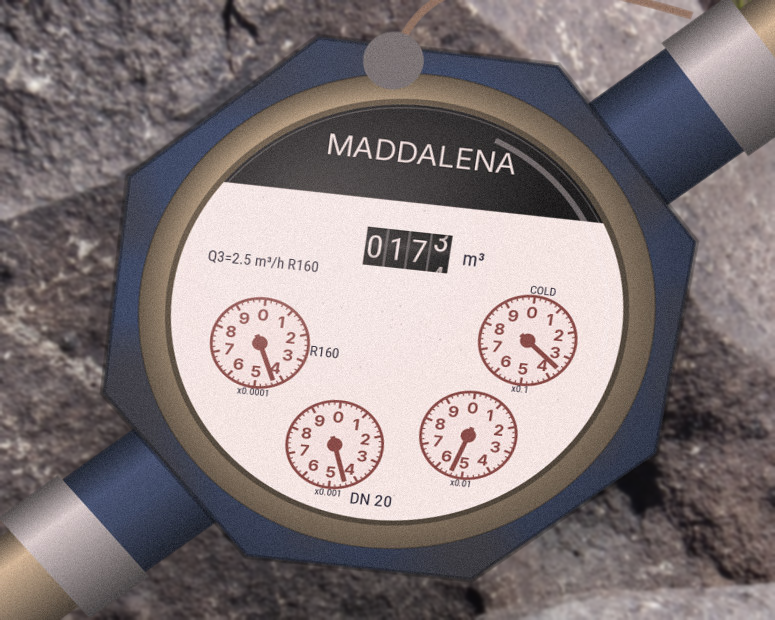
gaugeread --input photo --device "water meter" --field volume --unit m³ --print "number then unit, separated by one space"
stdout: 173.3544 m³
